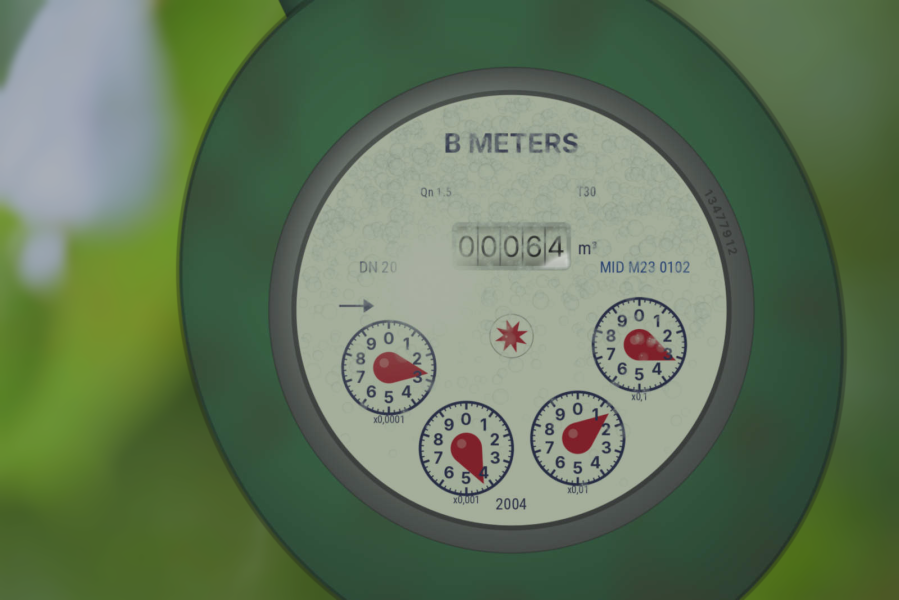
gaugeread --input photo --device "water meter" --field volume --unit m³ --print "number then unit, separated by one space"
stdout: 64.3142 m³
